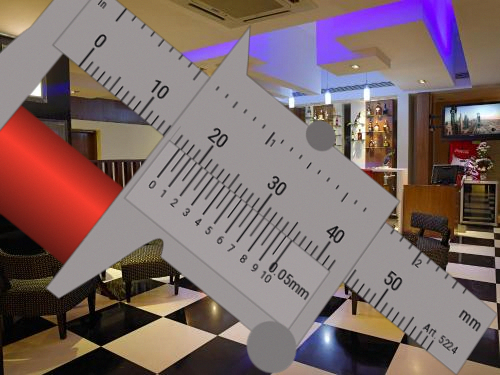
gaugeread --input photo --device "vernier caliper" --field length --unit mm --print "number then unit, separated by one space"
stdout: 16.8 mm
